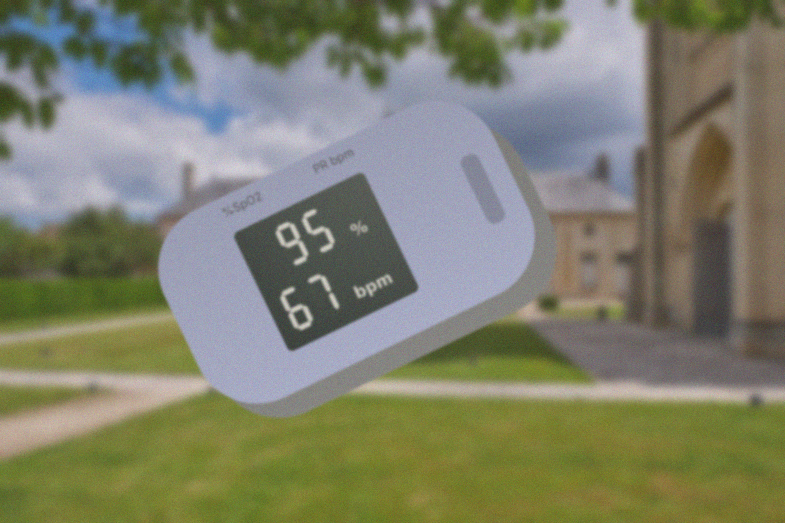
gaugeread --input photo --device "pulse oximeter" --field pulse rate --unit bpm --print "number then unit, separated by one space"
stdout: 67 bpm
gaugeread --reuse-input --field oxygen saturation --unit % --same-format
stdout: 95 %
